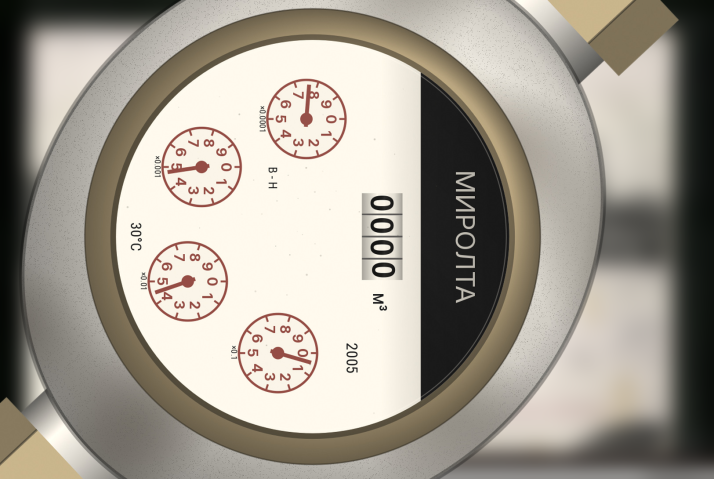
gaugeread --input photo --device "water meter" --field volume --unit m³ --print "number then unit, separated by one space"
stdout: 0.0447 m³
